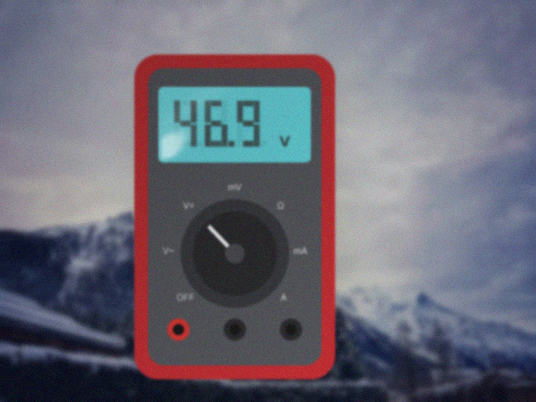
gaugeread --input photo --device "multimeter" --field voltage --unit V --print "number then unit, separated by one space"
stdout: 46.9 V
